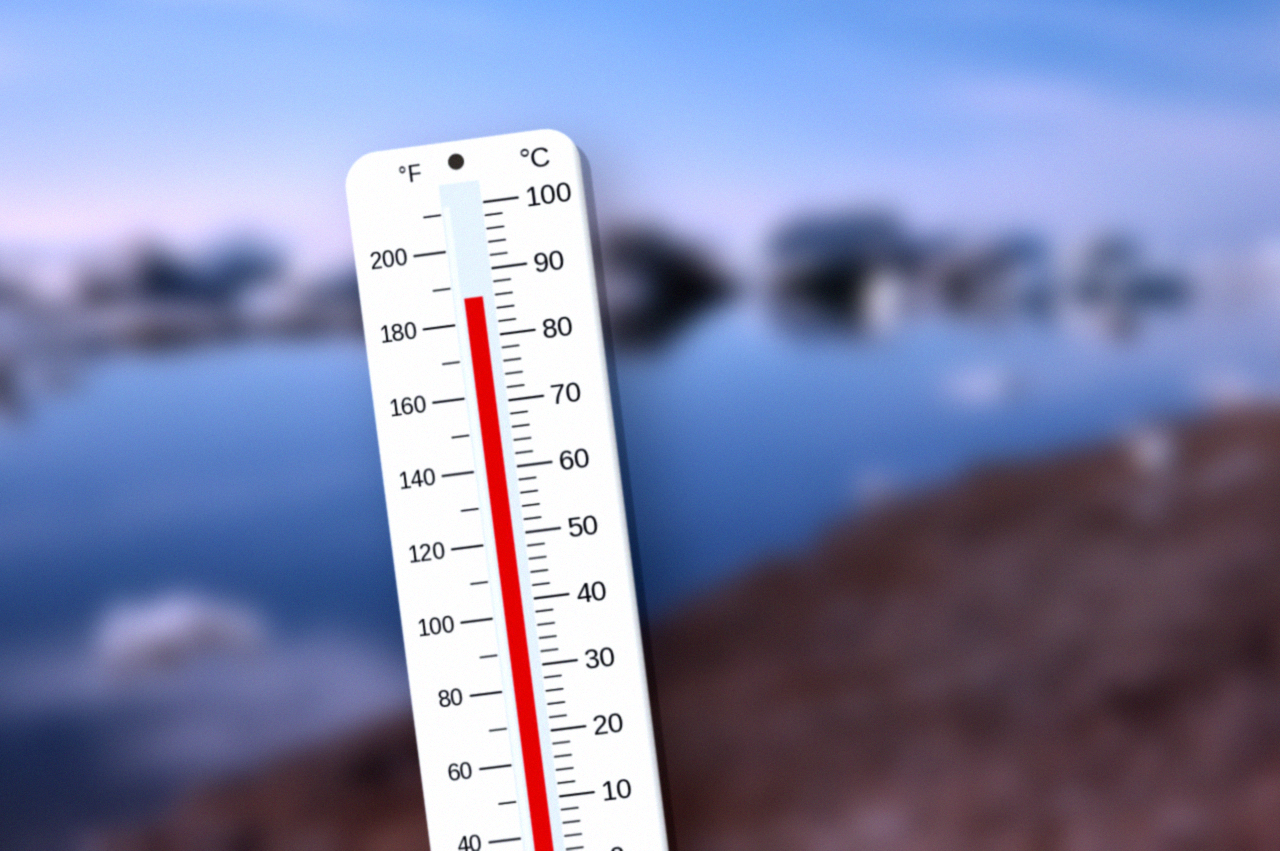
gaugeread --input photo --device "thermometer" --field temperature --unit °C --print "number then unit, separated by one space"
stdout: 86 °C
